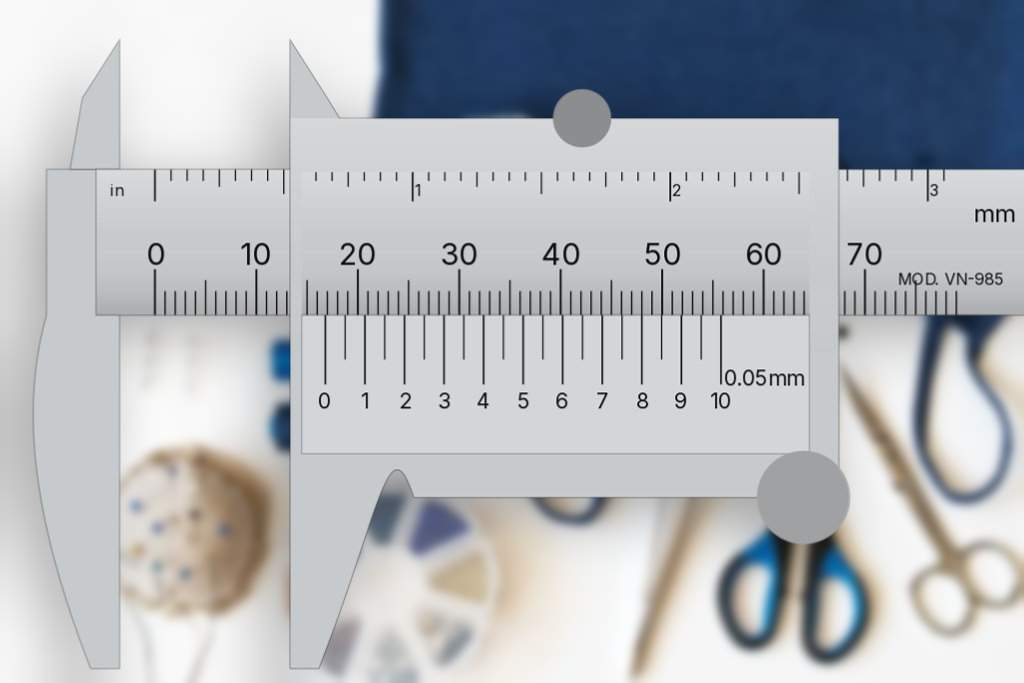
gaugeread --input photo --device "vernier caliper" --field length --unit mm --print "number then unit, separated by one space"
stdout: 16.8 mm
